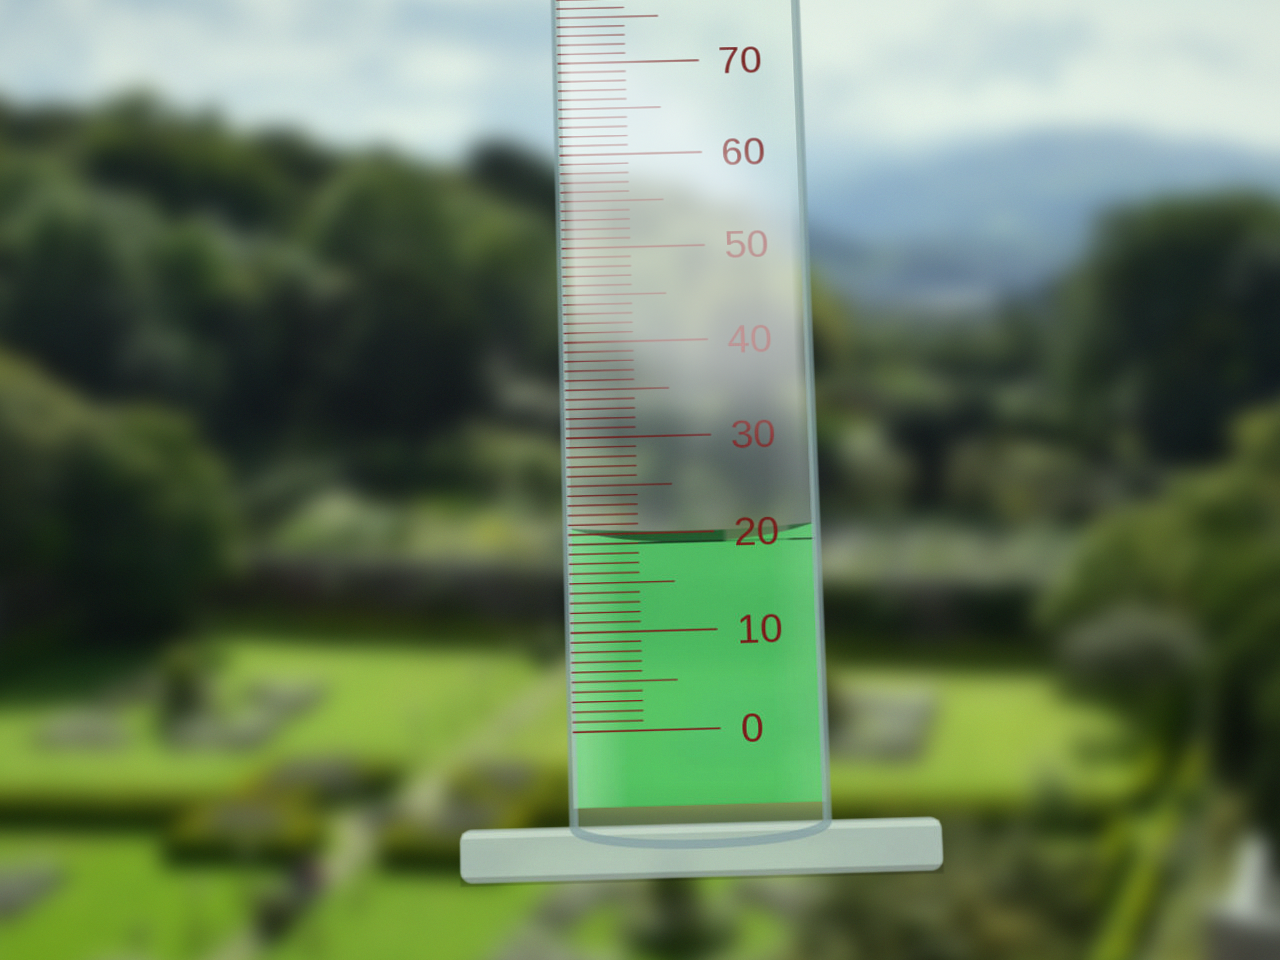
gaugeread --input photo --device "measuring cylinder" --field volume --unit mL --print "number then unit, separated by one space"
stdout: 19 mL
